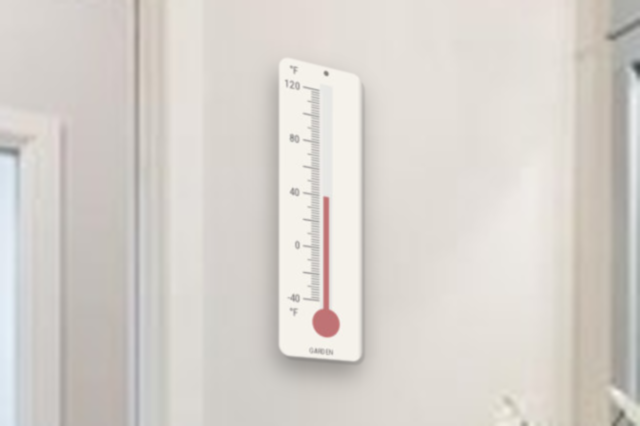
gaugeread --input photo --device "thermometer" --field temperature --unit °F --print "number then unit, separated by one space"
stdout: 40 °F
